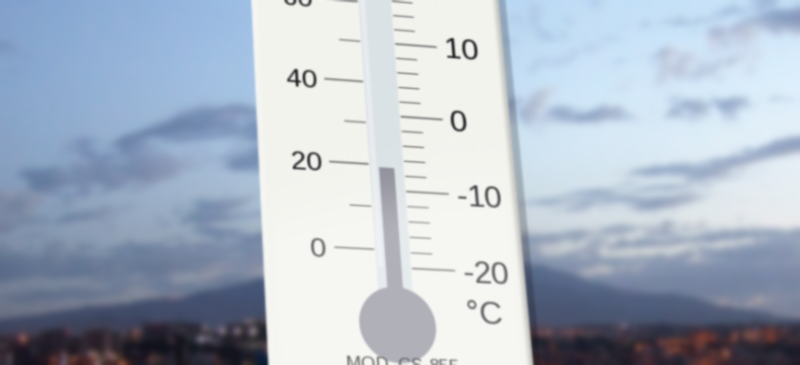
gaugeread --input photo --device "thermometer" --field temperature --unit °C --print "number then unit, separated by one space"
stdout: -7 °C
